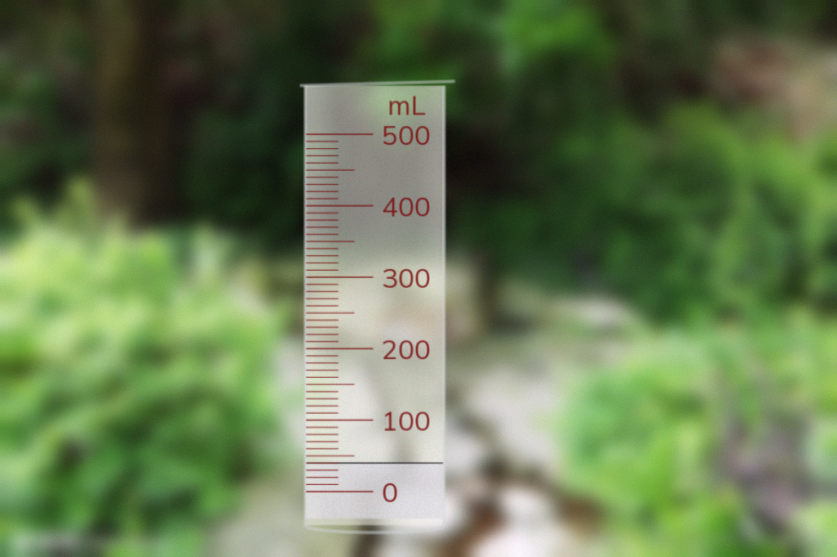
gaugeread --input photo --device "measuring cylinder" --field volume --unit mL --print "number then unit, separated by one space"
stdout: 40 mL
